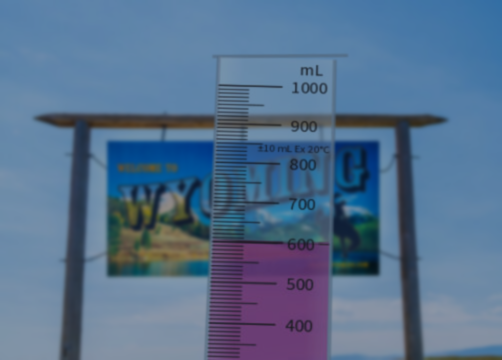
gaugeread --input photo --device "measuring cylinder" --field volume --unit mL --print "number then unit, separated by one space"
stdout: 600 mL
